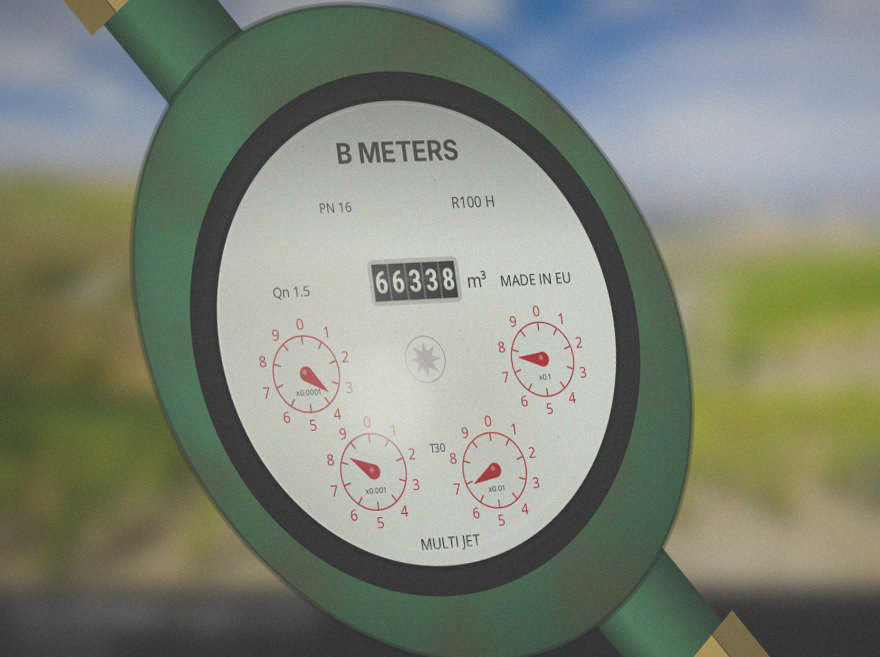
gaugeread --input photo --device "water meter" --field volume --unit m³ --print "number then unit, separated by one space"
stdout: 66338.7683 m³
